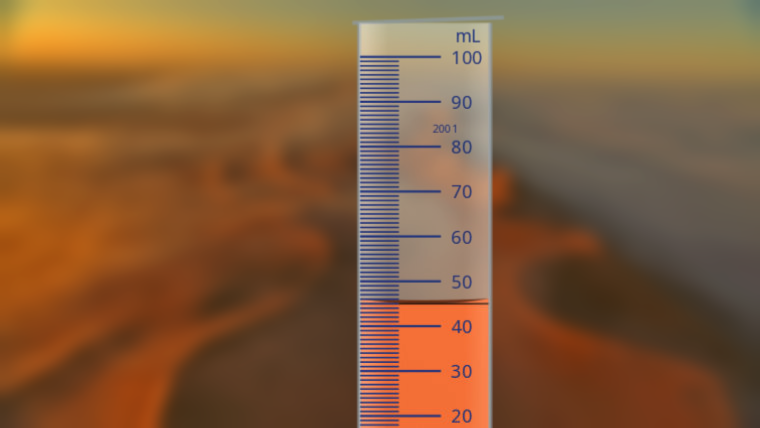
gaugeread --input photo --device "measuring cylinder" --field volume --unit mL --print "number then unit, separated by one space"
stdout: 45 mL
